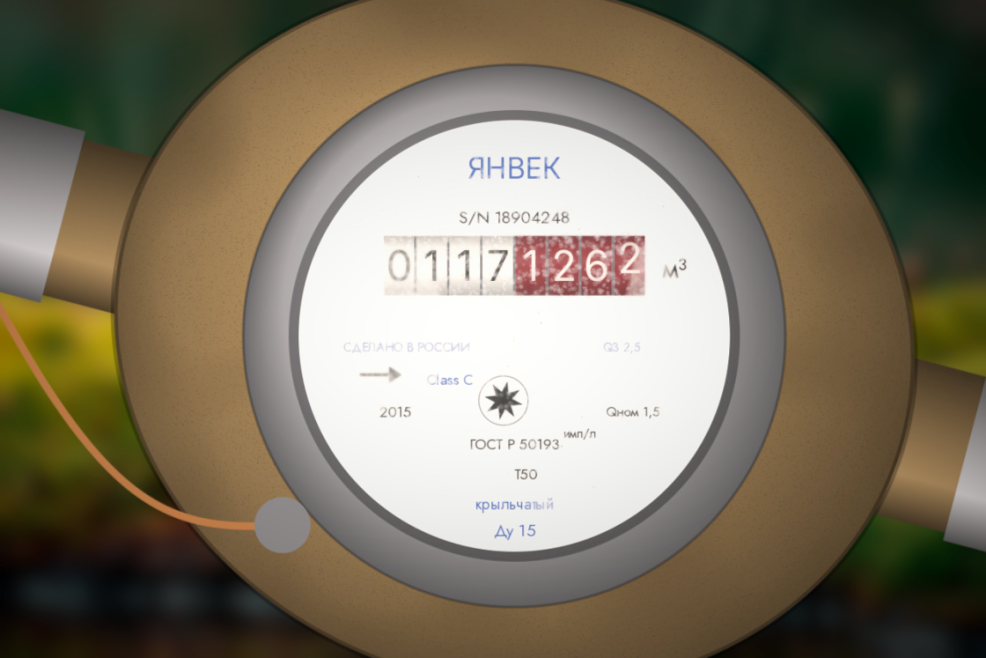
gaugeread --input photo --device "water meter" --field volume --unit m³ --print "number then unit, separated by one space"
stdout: 117.1262 m³
